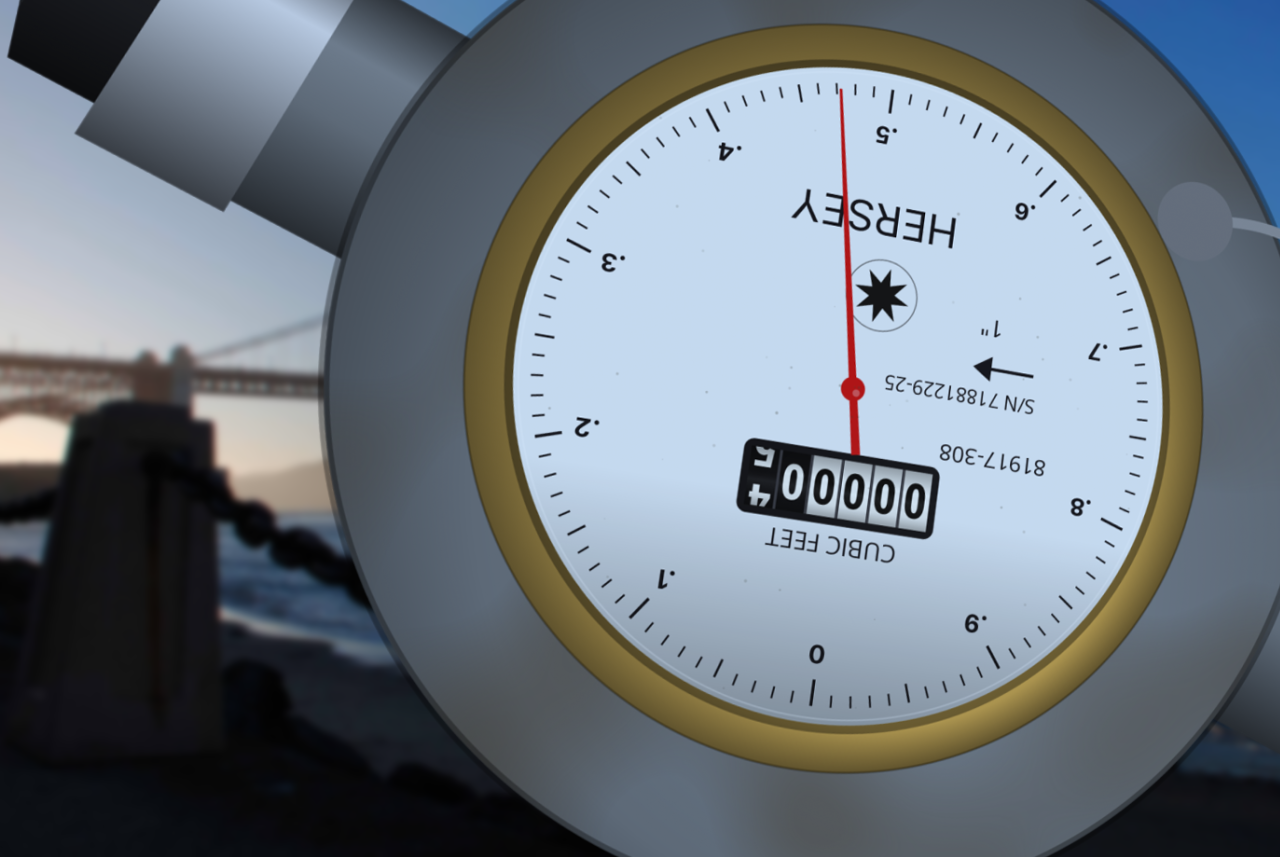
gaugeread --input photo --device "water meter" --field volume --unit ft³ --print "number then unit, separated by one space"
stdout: 4.47 ft³
